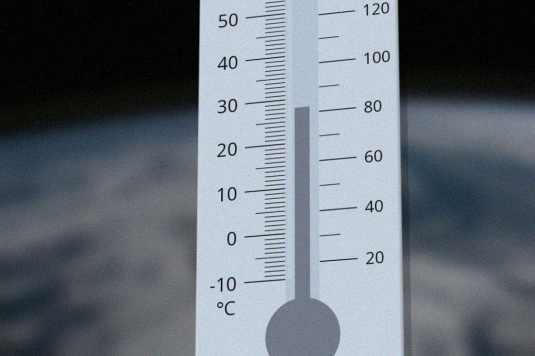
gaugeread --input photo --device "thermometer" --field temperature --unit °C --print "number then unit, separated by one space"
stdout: 28 °C
